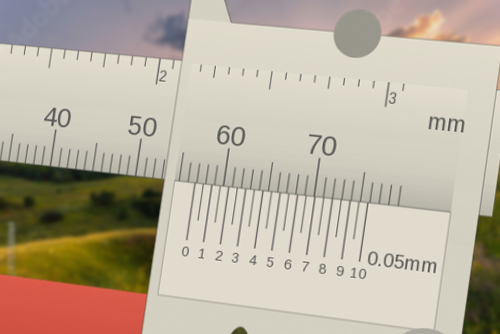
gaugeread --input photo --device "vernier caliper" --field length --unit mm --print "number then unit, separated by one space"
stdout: 56.8 mm
